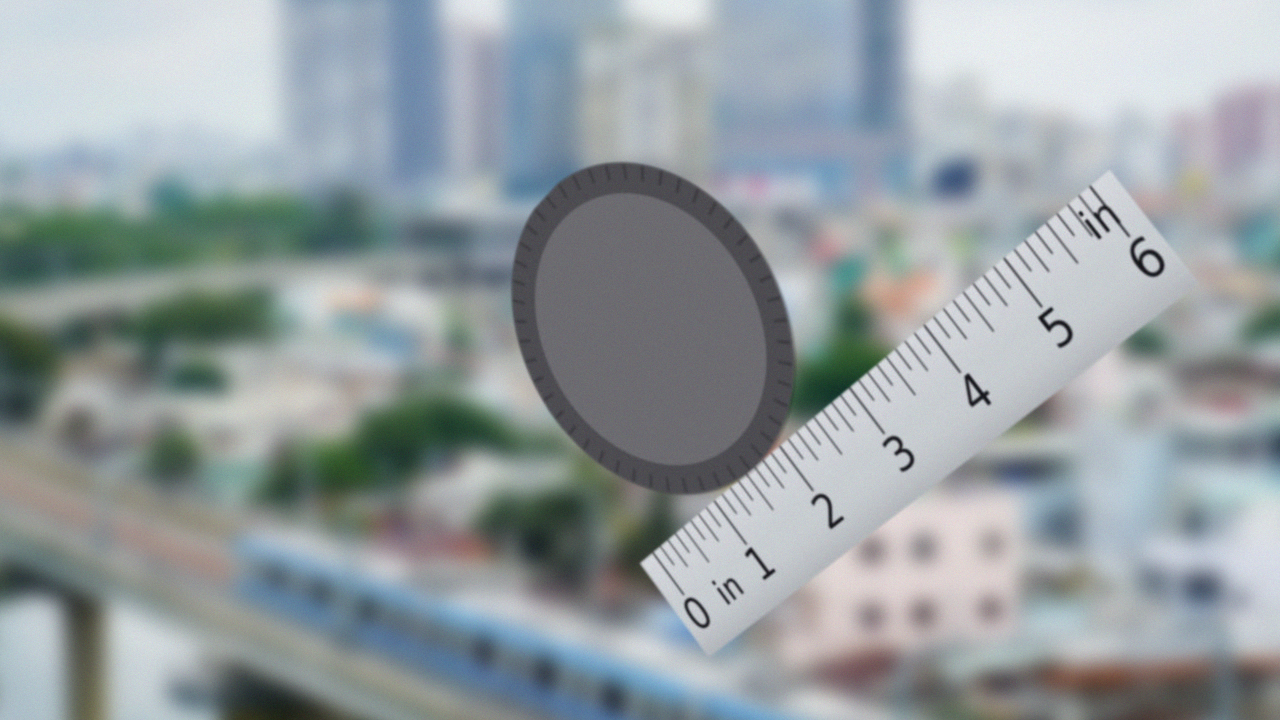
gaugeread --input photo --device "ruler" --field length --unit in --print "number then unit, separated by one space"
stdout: 3.125 in
